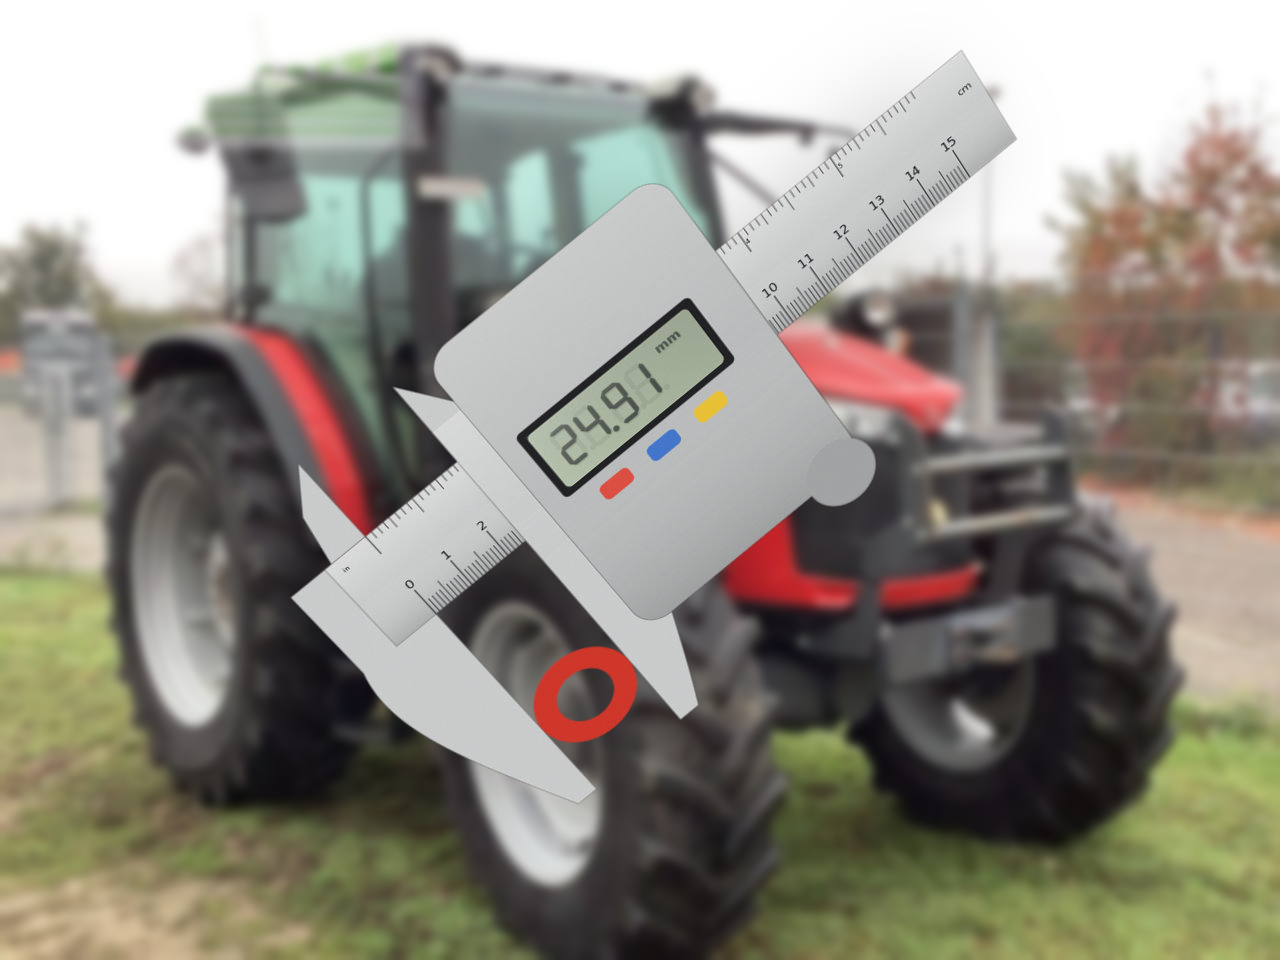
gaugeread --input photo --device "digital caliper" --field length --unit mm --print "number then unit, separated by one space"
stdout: 24.91 mm
